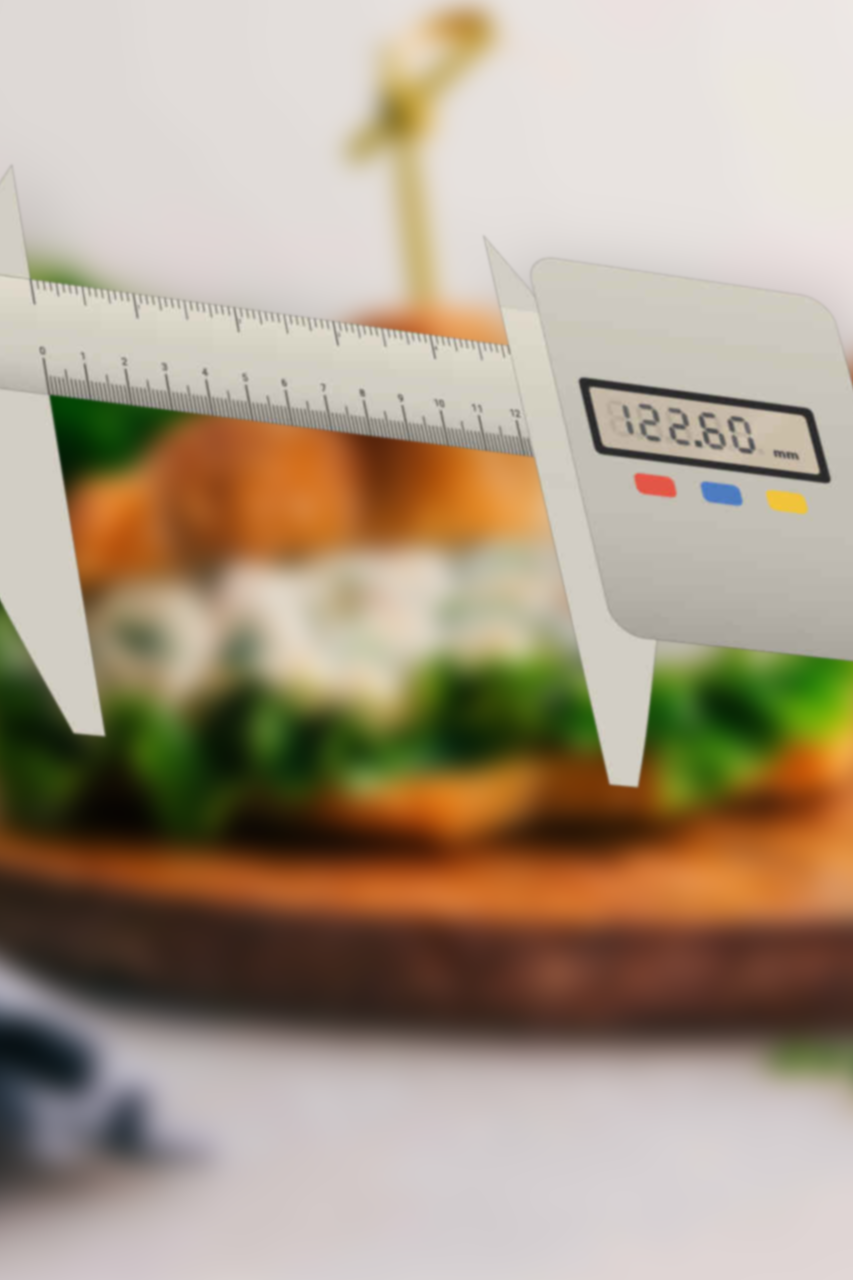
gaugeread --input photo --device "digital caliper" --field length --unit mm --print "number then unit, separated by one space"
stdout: 122.60 mm
